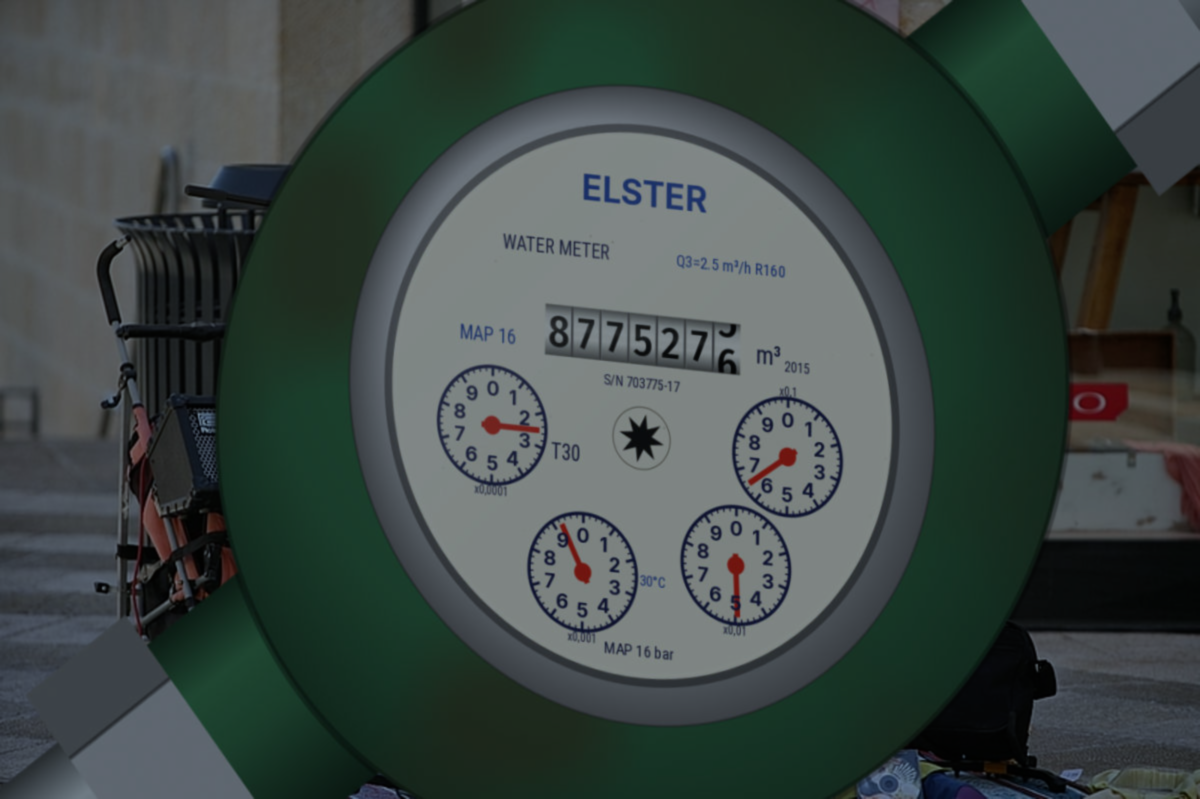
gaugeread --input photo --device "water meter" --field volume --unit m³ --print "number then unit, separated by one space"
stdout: 8775275.6492 m³
